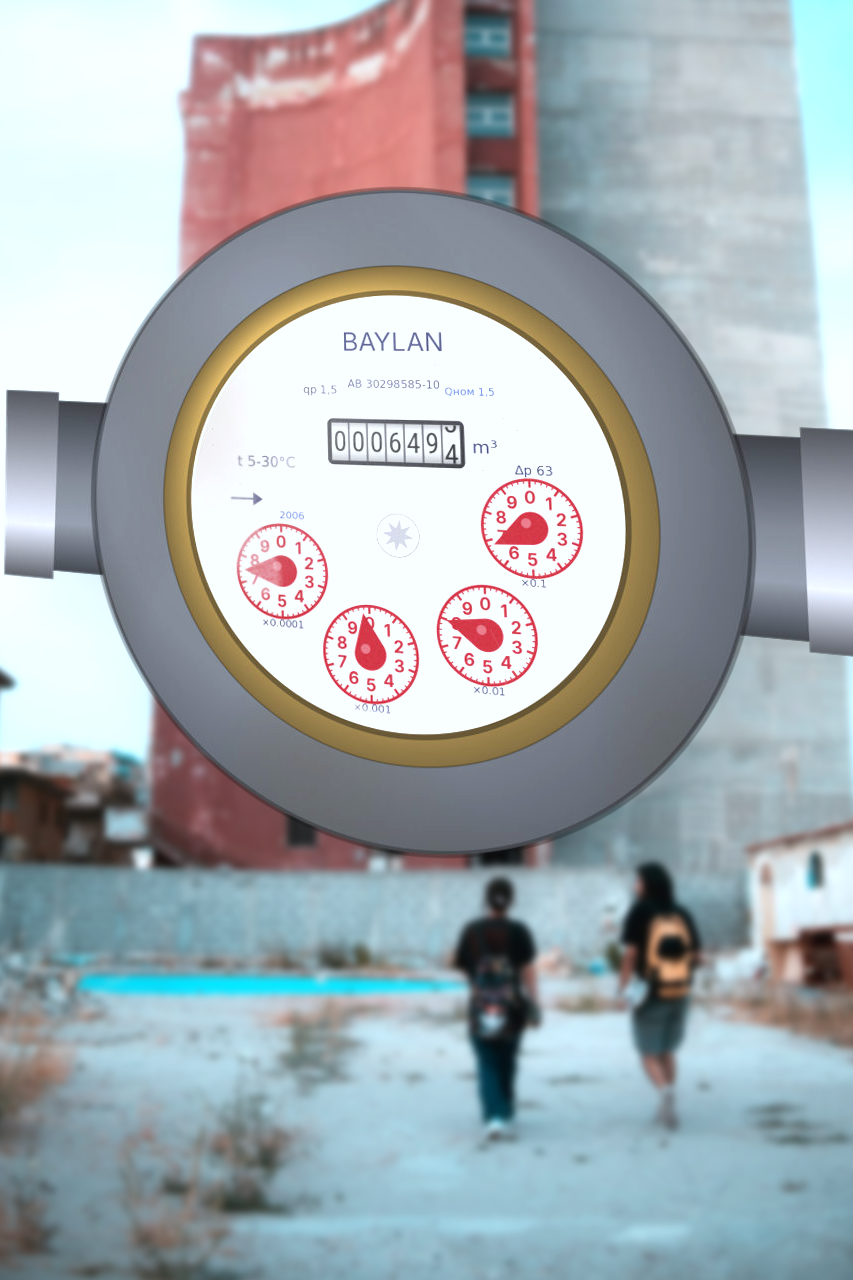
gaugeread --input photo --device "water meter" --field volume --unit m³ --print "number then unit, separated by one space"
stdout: 6493.6797 m³
